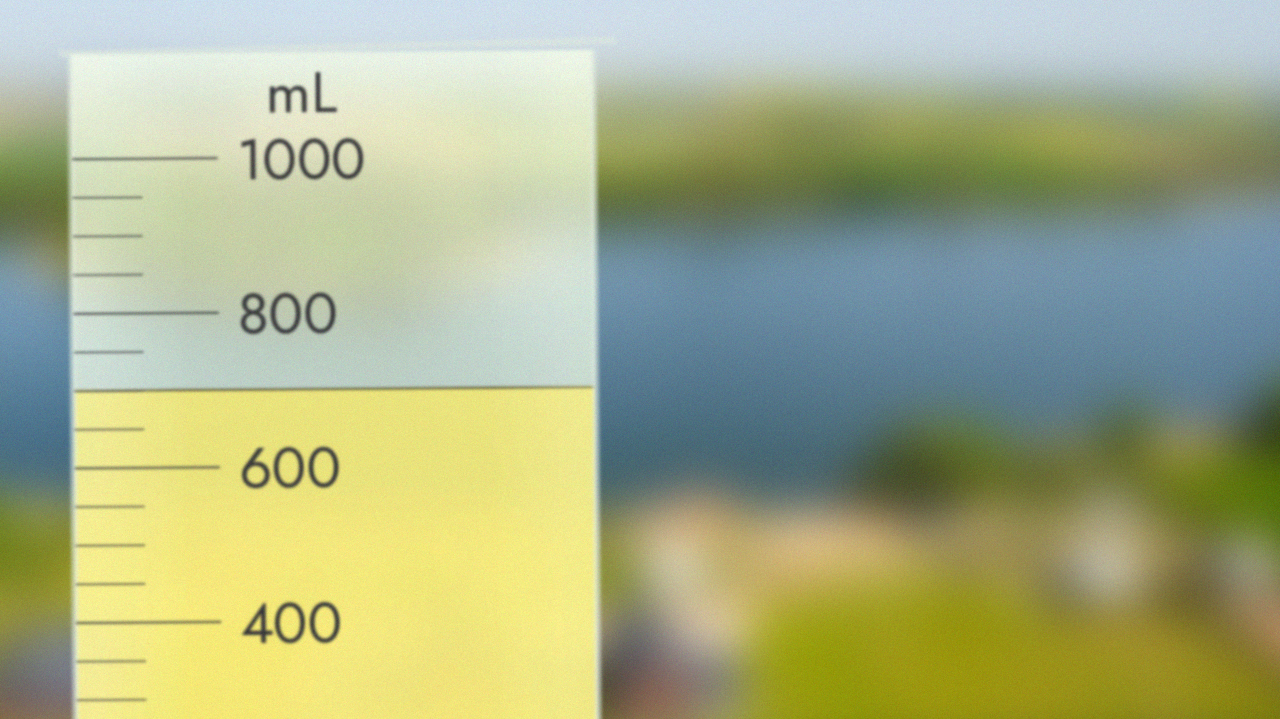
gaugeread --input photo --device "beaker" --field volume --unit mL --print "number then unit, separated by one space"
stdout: 700 mL
